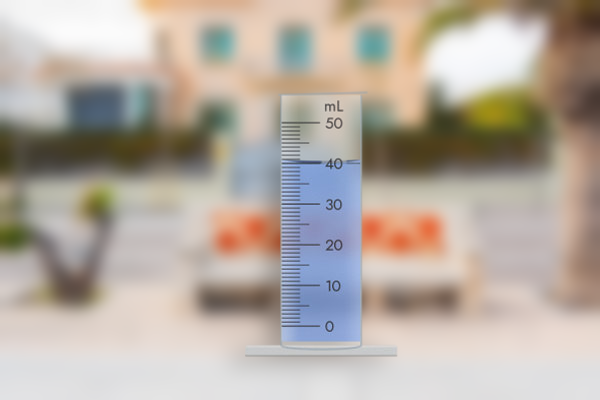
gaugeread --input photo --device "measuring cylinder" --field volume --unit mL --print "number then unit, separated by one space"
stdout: 40 mL
